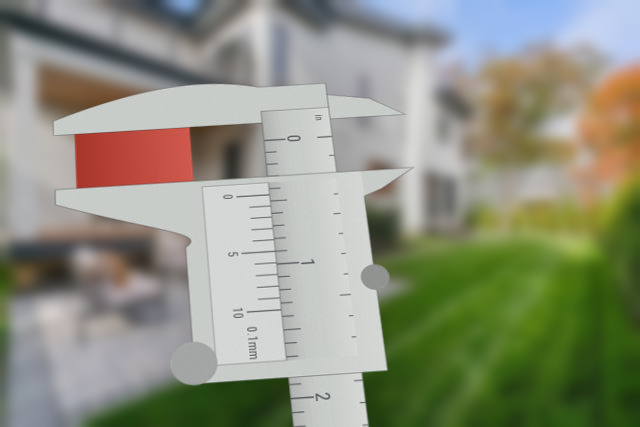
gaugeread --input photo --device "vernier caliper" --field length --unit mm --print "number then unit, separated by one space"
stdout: 4.5 mm
